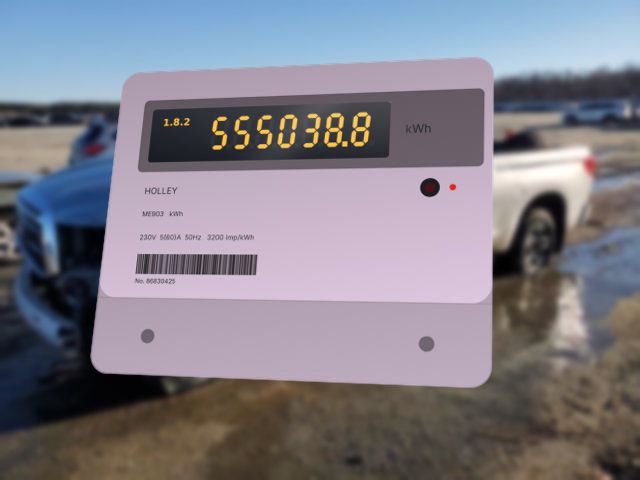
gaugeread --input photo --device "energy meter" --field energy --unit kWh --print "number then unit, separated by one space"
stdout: 555038.8 kWh
